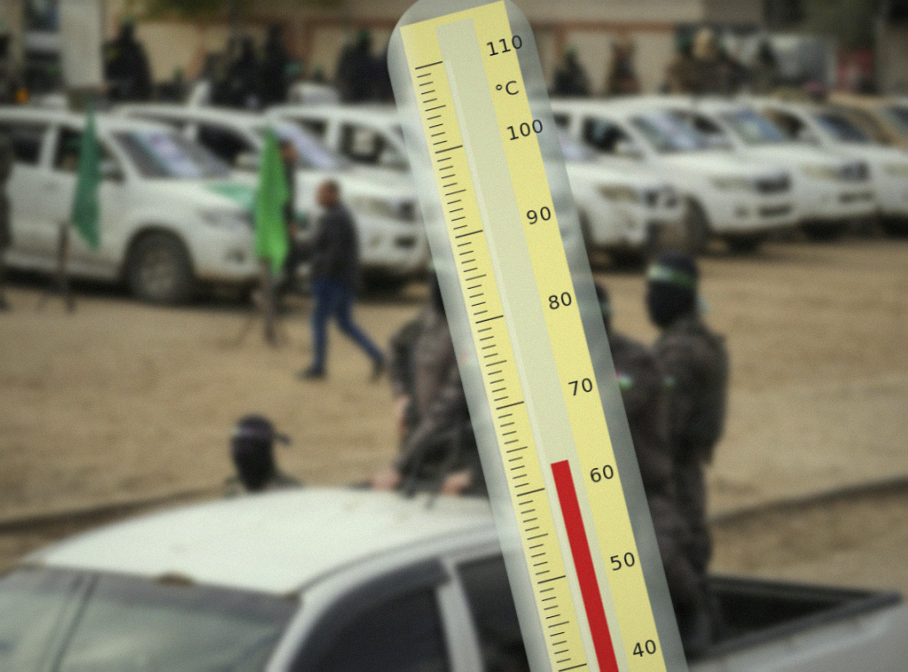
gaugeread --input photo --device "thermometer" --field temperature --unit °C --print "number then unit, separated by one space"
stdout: 62.5 °C
